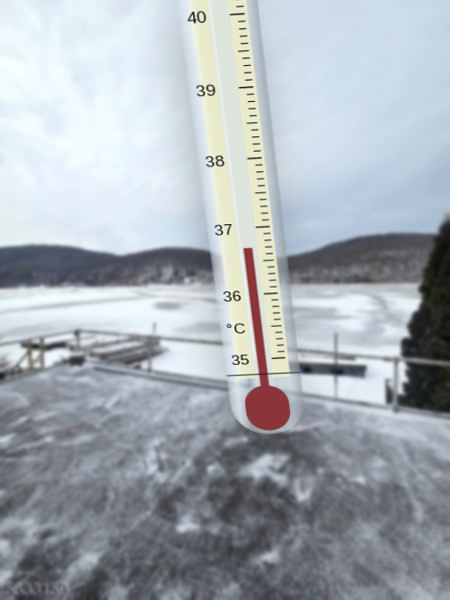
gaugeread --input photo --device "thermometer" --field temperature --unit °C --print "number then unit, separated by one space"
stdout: 36.7 °C
